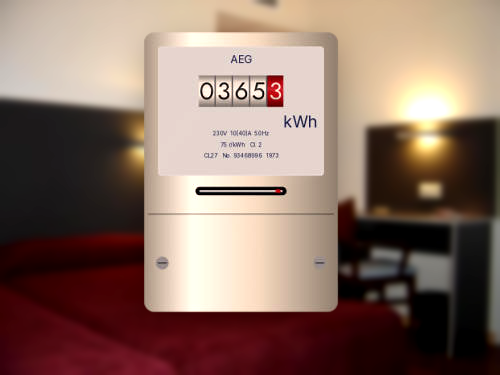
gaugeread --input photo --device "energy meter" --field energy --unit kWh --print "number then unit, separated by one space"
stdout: 365.3 kWh
